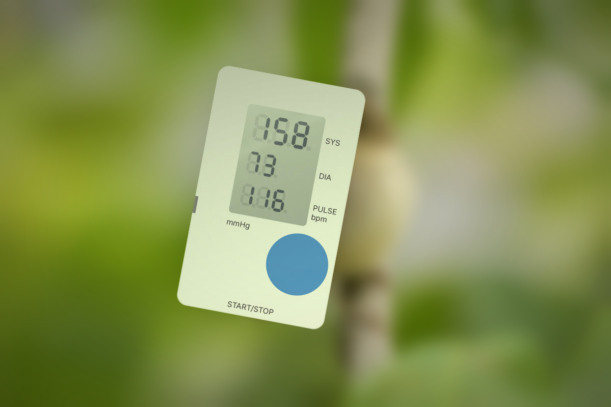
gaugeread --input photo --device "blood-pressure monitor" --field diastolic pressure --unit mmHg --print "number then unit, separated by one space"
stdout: 73 mmHg
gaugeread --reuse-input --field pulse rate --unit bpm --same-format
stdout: 116 bpm
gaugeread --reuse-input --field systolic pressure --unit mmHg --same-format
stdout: 158 mmHg
